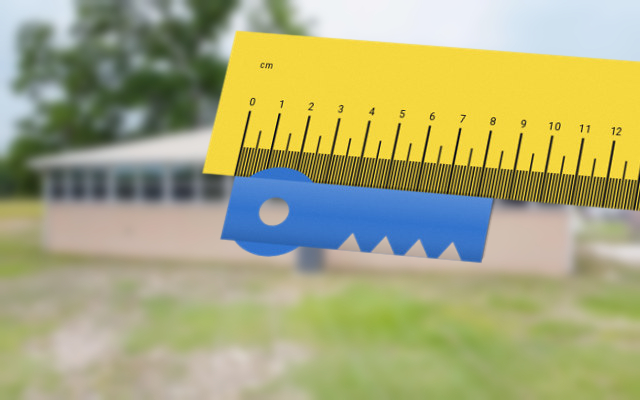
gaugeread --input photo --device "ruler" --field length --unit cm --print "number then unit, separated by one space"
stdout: 8.5 cm
